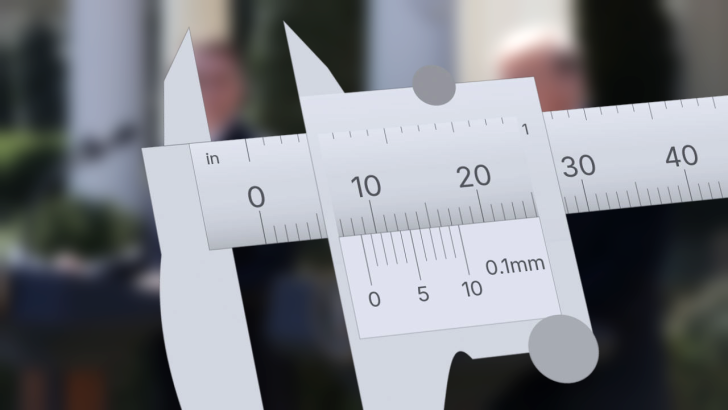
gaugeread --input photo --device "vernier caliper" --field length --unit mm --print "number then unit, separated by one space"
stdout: 8.6 mm
